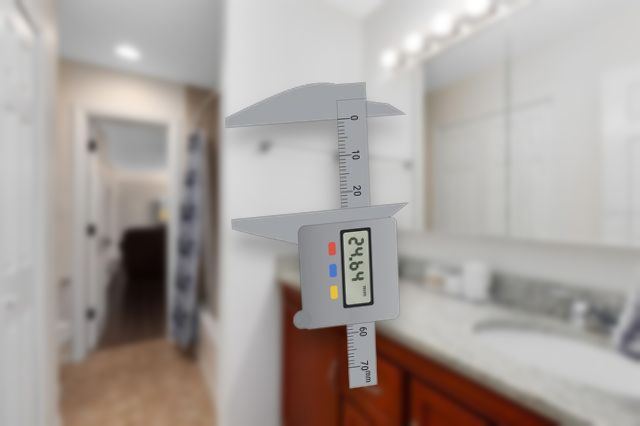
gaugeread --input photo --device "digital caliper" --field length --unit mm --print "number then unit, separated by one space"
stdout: 24.64 mm
